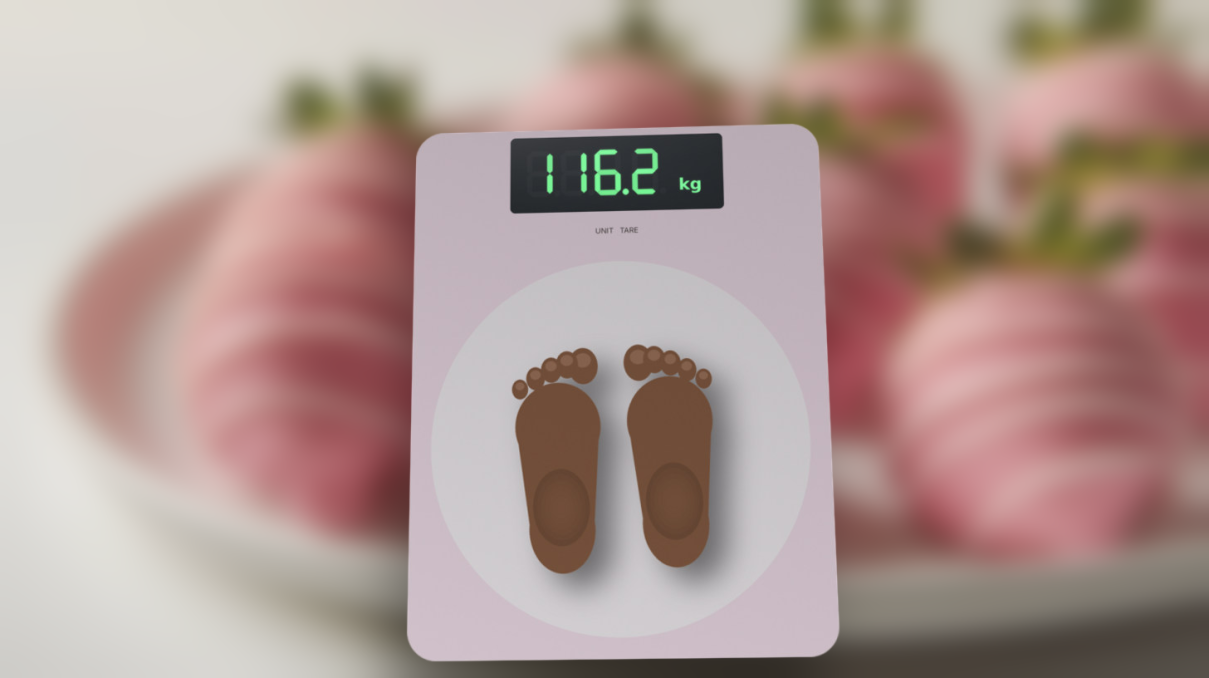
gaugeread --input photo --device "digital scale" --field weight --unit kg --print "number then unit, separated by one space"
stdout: 116.2 kg
